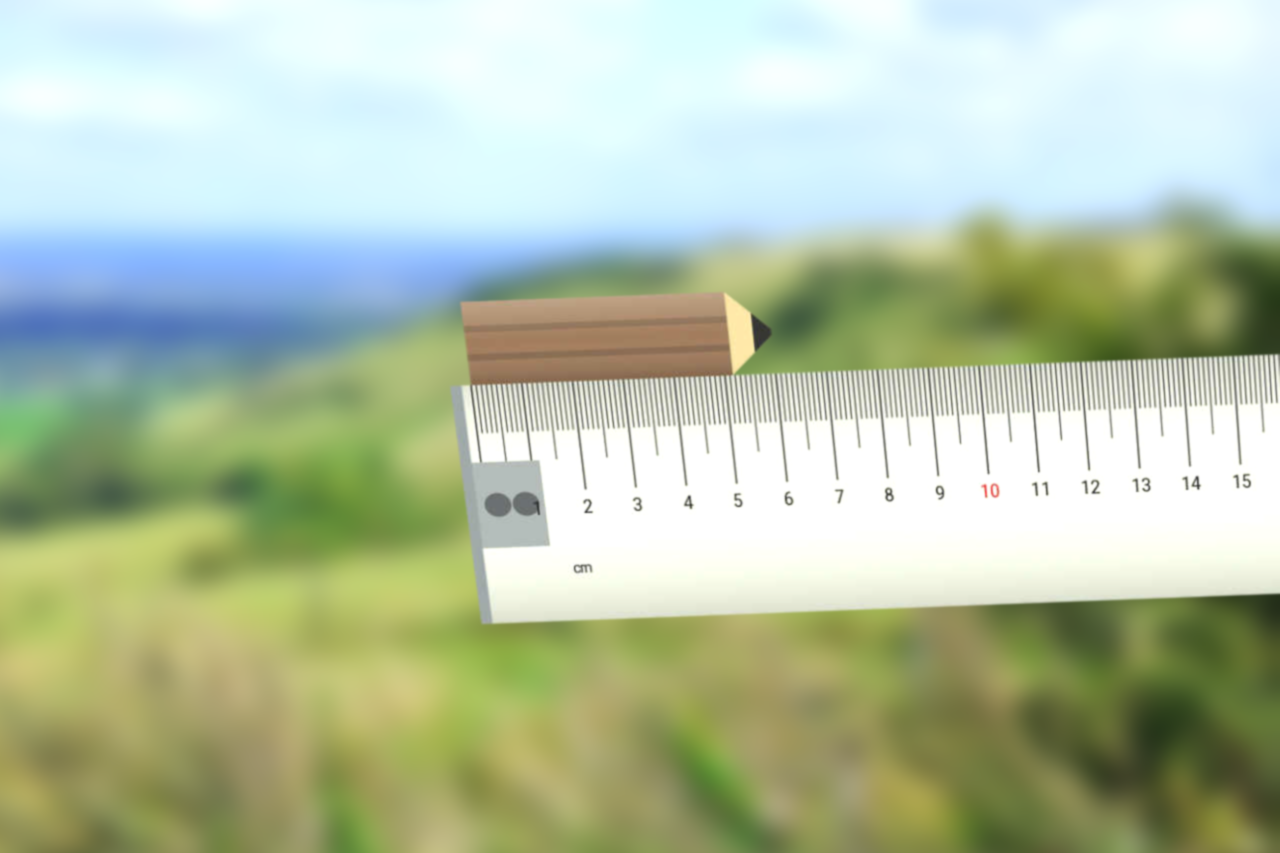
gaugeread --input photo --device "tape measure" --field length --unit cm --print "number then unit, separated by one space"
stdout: 6 cm
